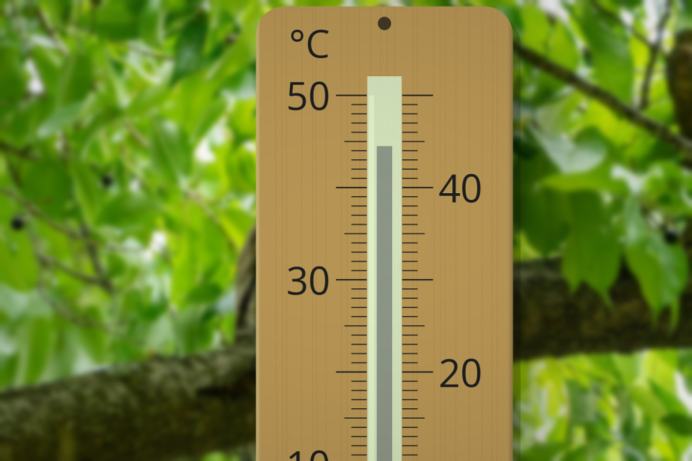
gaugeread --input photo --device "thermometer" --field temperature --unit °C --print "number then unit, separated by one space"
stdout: 44.5 °C
